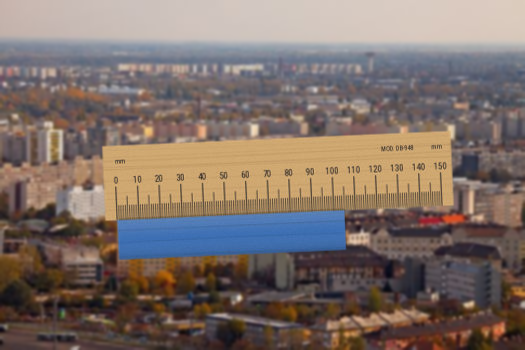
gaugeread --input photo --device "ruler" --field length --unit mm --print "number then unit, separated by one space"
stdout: 105 mm
